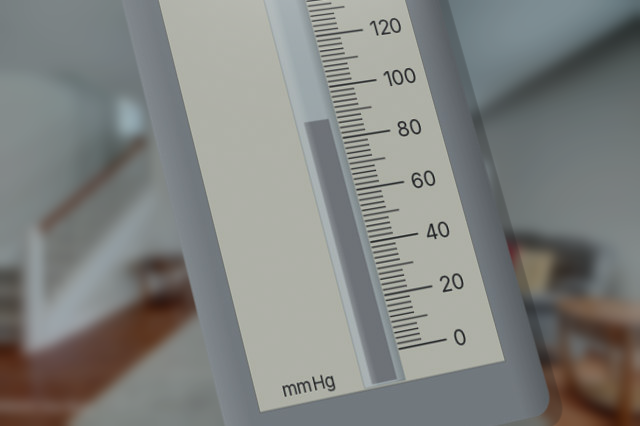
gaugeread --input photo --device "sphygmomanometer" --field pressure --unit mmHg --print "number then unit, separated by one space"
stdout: 88 mmHg
